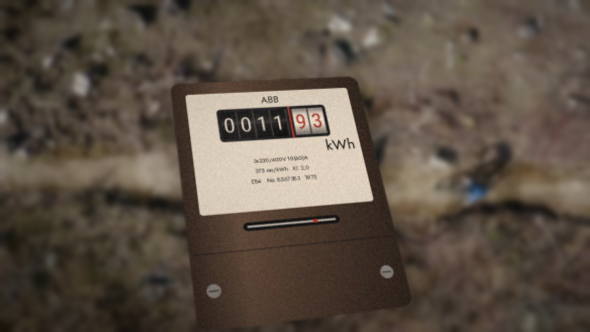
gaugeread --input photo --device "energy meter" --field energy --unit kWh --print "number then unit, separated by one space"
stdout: 11.93 kWh
